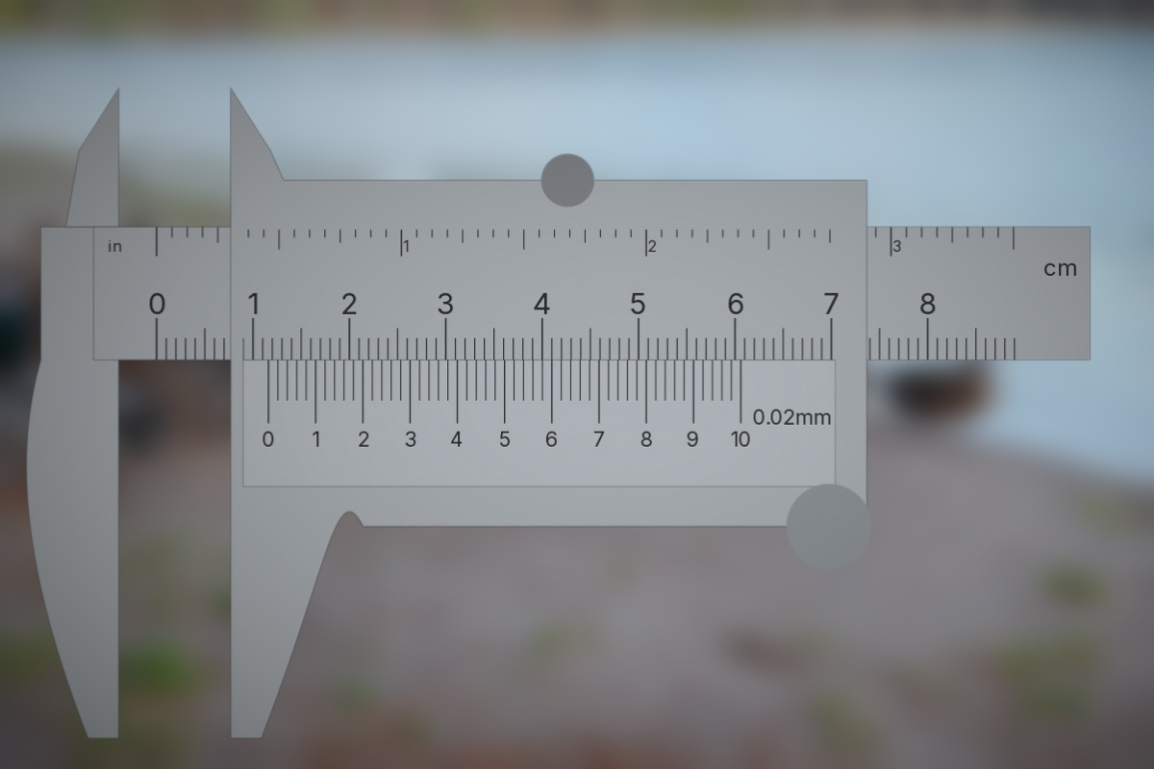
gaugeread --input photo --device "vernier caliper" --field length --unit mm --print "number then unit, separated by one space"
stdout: 11.6 mm
